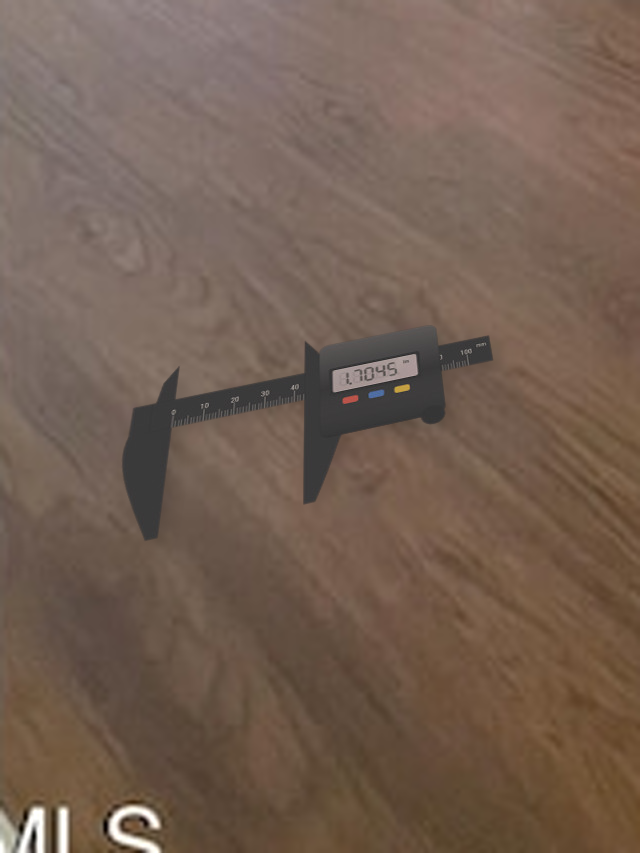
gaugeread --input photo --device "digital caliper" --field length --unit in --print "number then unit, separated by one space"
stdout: 1.7045 in
